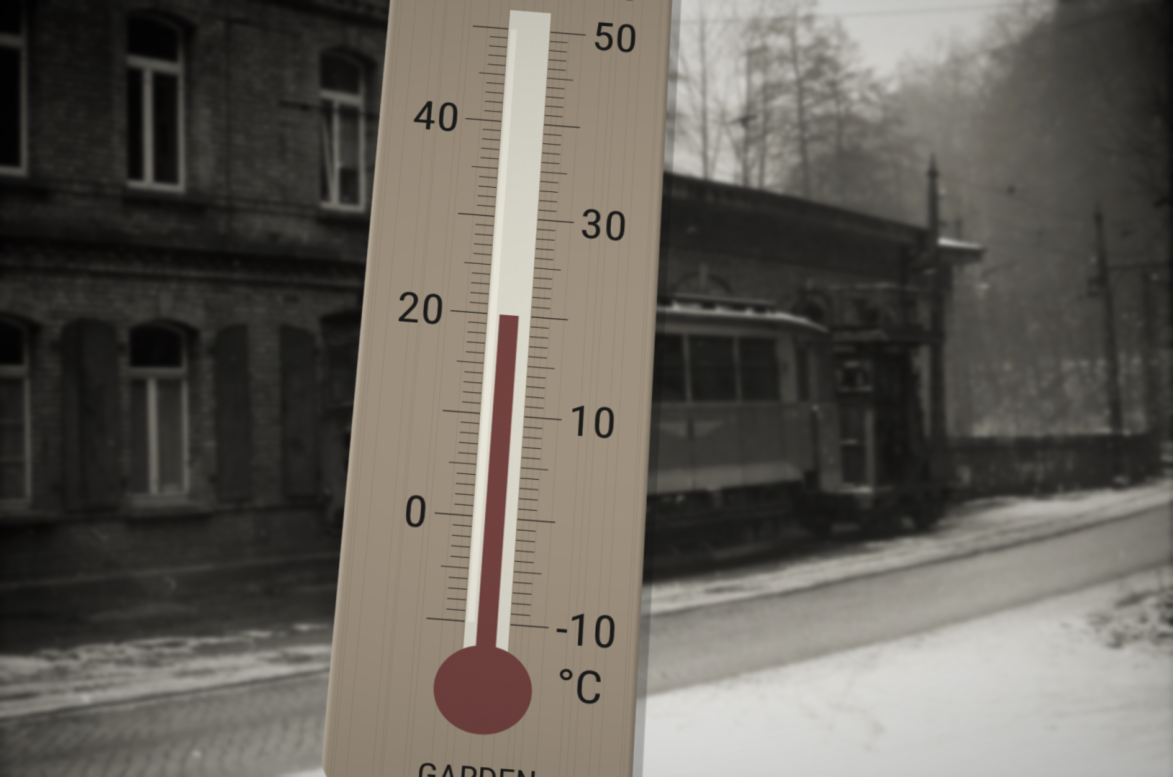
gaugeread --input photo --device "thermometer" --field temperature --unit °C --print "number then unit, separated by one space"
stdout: 20 °C
